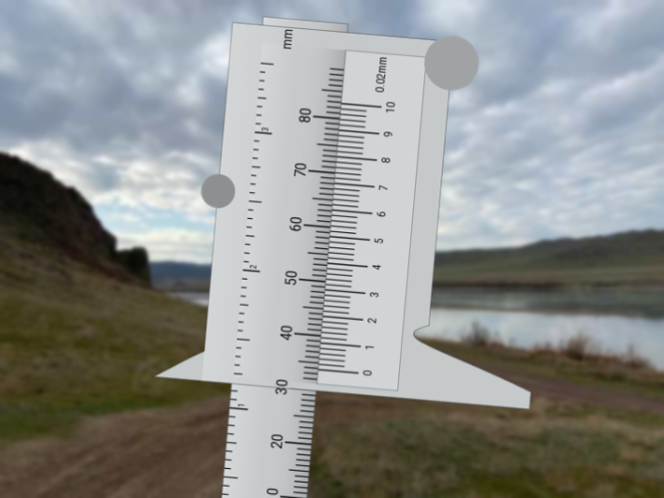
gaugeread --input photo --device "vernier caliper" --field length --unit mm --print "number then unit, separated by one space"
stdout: 33.8 mm
